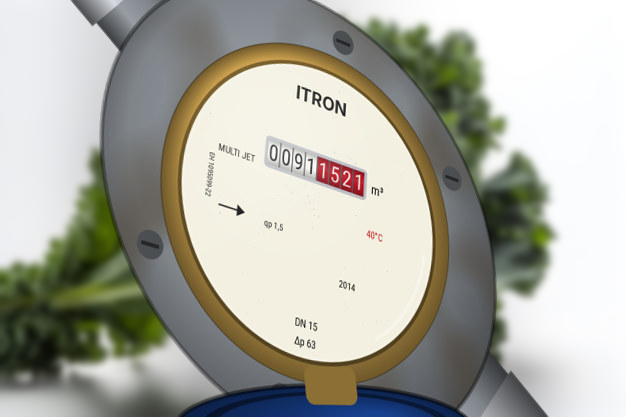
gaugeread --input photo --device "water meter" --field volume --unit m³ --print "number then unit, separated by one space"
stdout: 91.1521 m³
